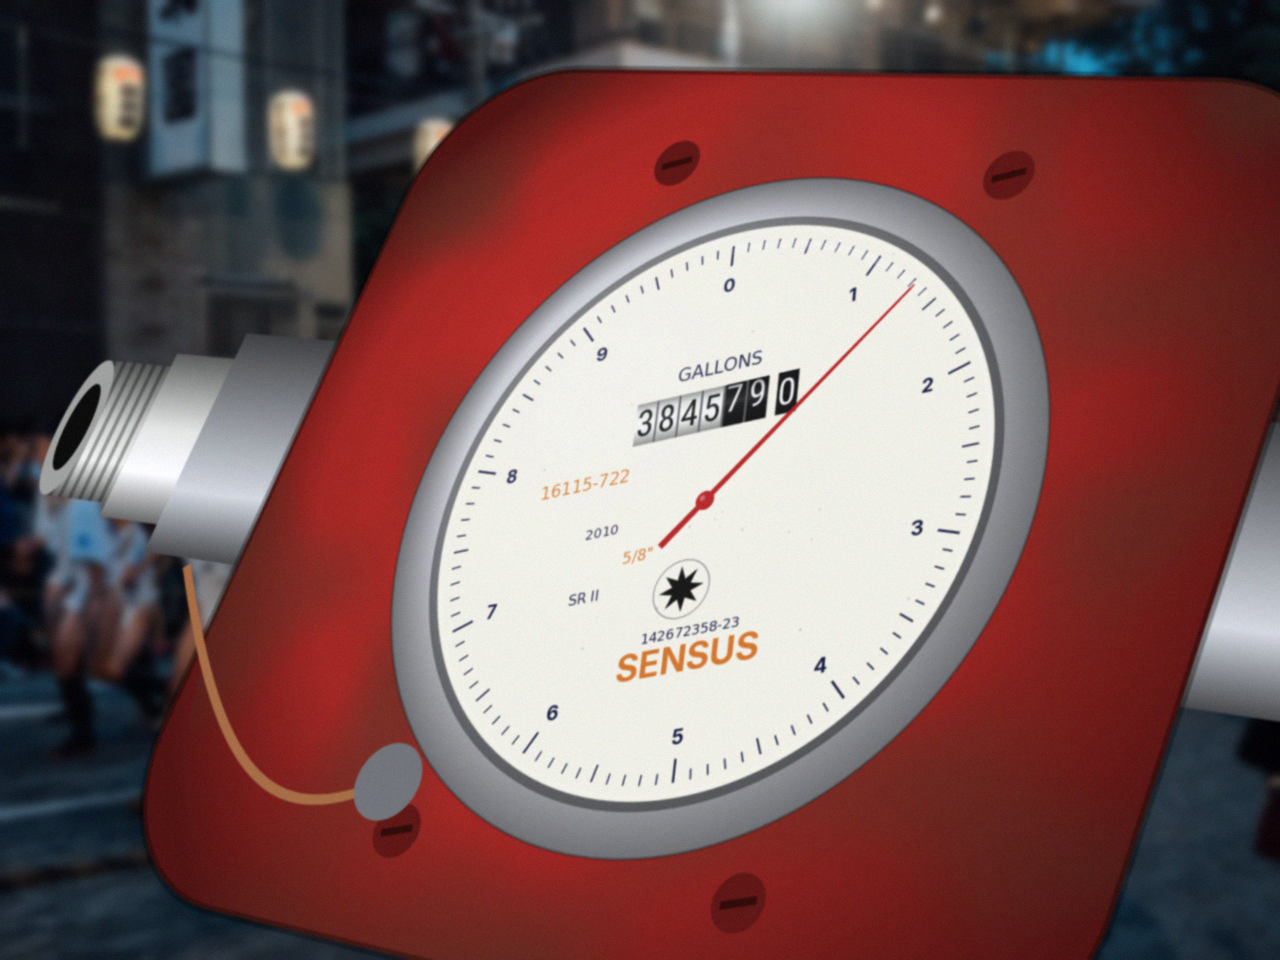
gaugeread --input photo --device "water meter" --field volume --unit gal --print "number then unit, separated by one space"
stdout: 3845791.3 gal
